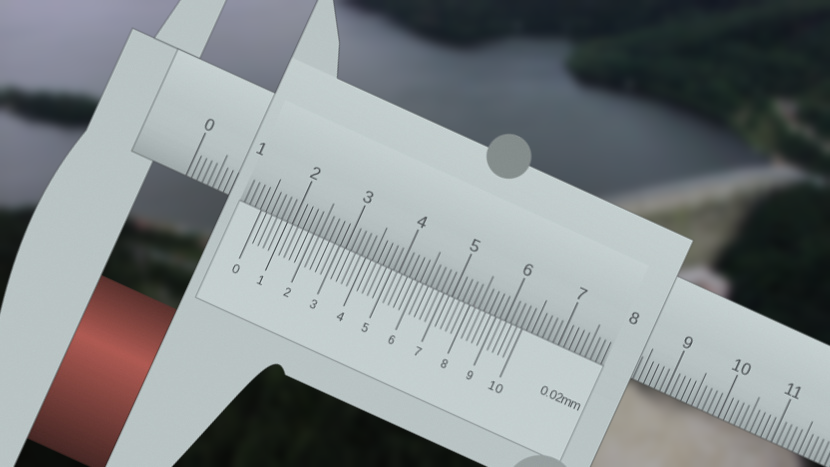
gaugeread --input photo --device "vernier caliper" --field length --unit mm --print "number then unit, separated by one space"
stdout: 14.2 mm
